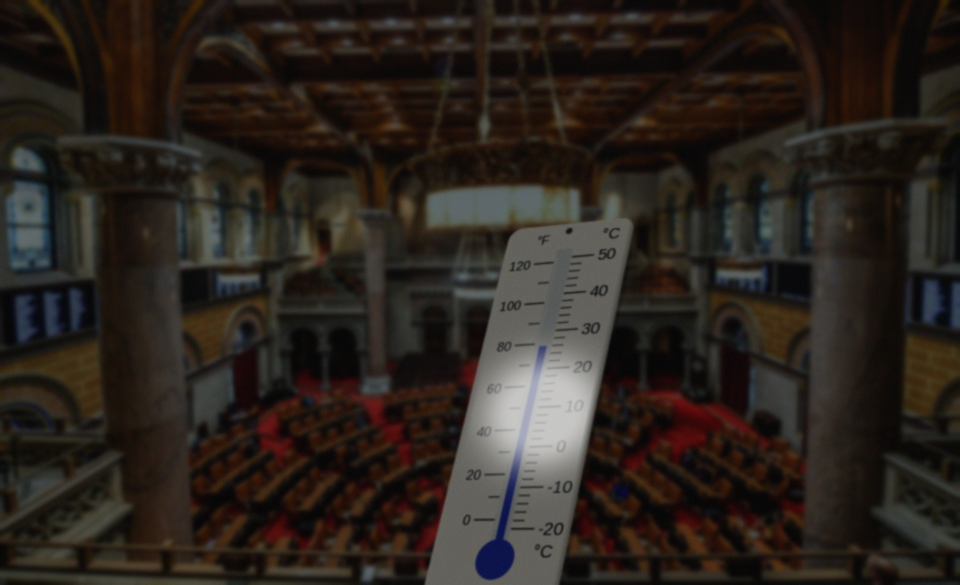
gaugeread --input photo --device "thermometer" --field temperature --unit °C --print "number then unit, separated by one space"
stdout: 26 °C
